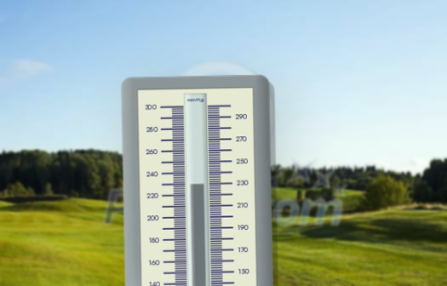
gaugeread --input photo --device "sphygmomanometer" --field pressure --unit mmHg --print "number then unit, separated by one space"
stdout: 230 mmHg
